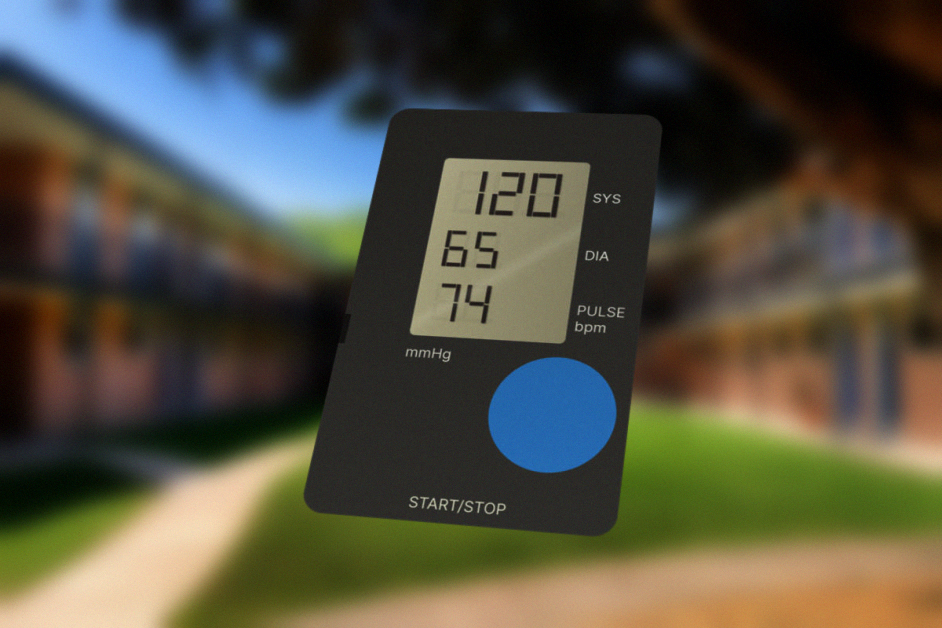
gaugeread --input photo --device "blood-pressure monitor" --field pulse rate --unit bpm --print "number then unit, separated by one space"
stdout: 74 bpm
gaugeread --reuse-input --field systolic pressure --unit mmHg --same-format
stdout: 120 mmHg
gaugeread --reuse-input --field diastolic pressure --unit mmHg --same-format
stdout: 65 mmHg
